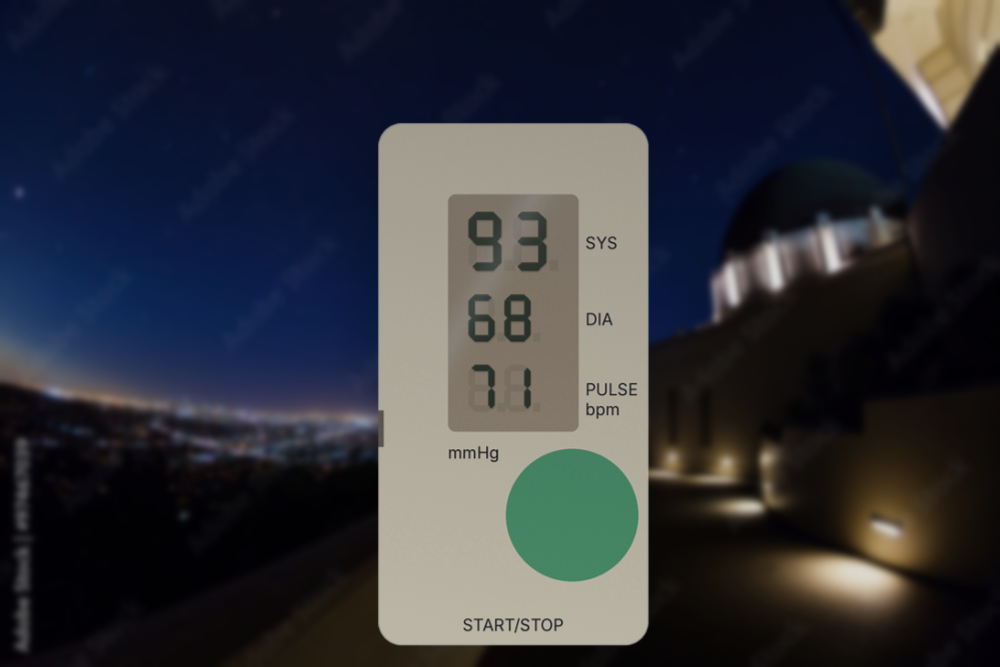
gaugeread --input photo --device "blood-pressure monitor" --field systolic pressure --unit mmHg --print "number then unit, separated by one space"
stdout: 93 mmHg
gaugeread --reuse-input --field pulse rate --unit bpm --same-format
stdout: 71 bpm
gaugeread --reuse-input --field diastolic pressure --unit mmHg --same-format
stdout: 68 mmHg
